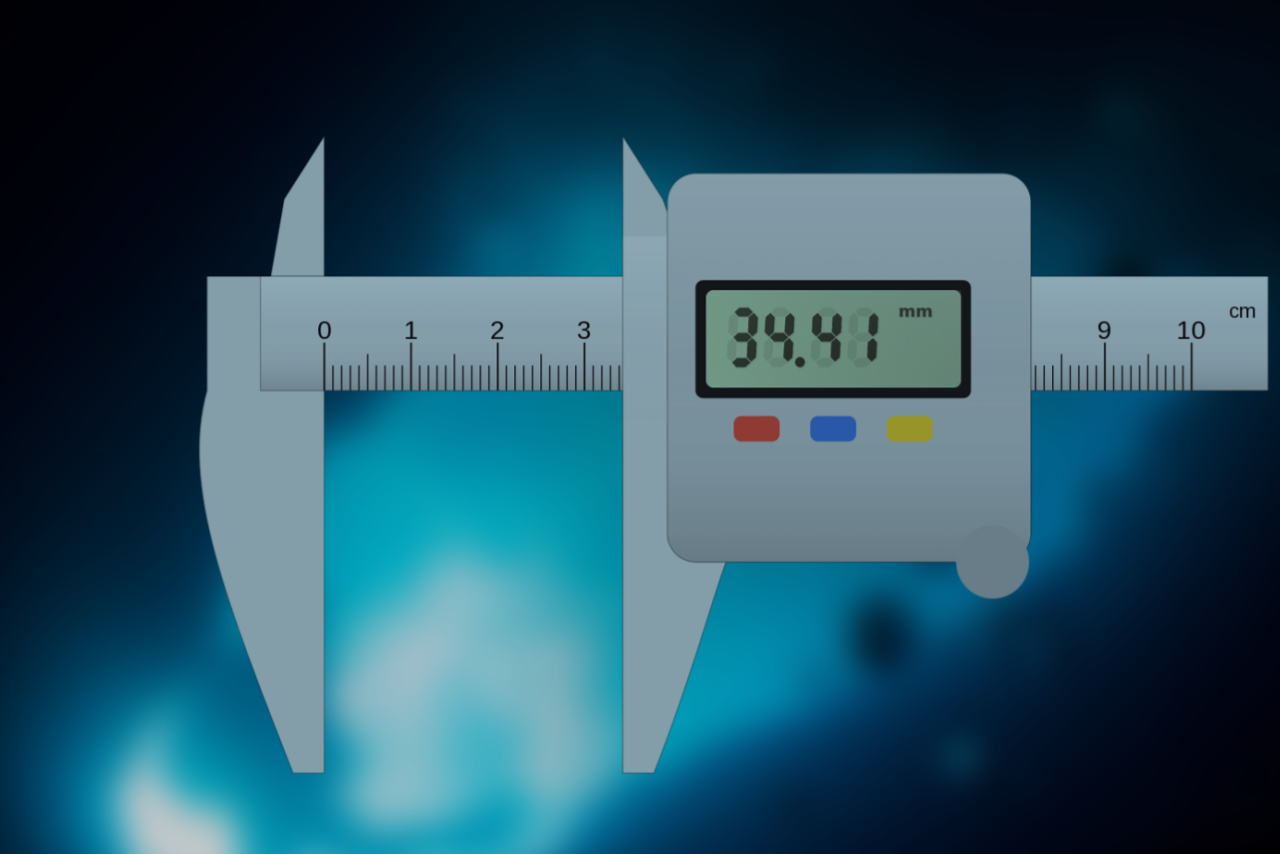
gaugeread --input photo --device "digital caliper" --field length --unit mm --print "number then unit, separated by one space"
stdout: 34.41 mm
